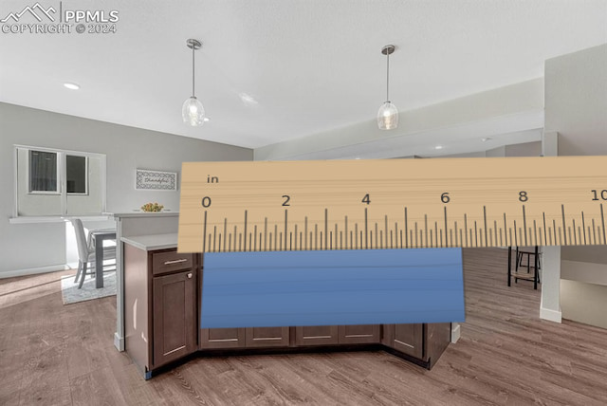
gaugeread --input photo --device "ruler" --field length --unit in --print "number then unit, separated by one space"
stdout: 6.375 in
